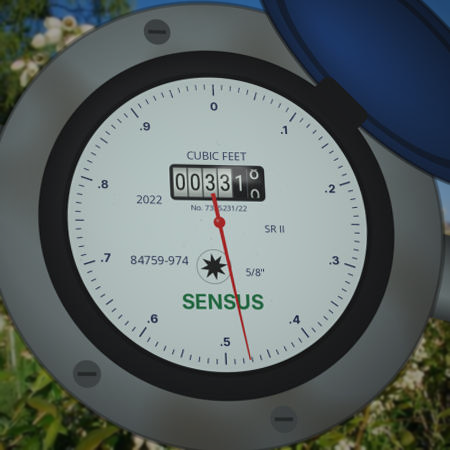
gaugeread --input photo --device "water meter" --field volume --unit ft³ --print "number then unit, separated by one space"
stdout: 3318.47 ft³
